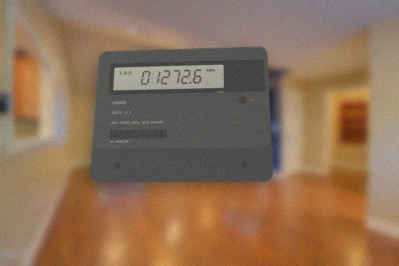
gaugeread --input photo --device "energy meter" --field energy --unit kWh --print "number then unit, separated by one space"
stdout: 1272.6 kWh
